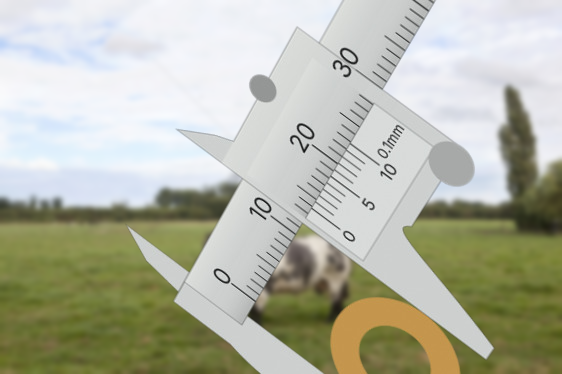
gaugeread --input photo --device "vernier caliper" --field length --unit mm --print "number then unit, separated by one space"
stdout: 13.8 mm
